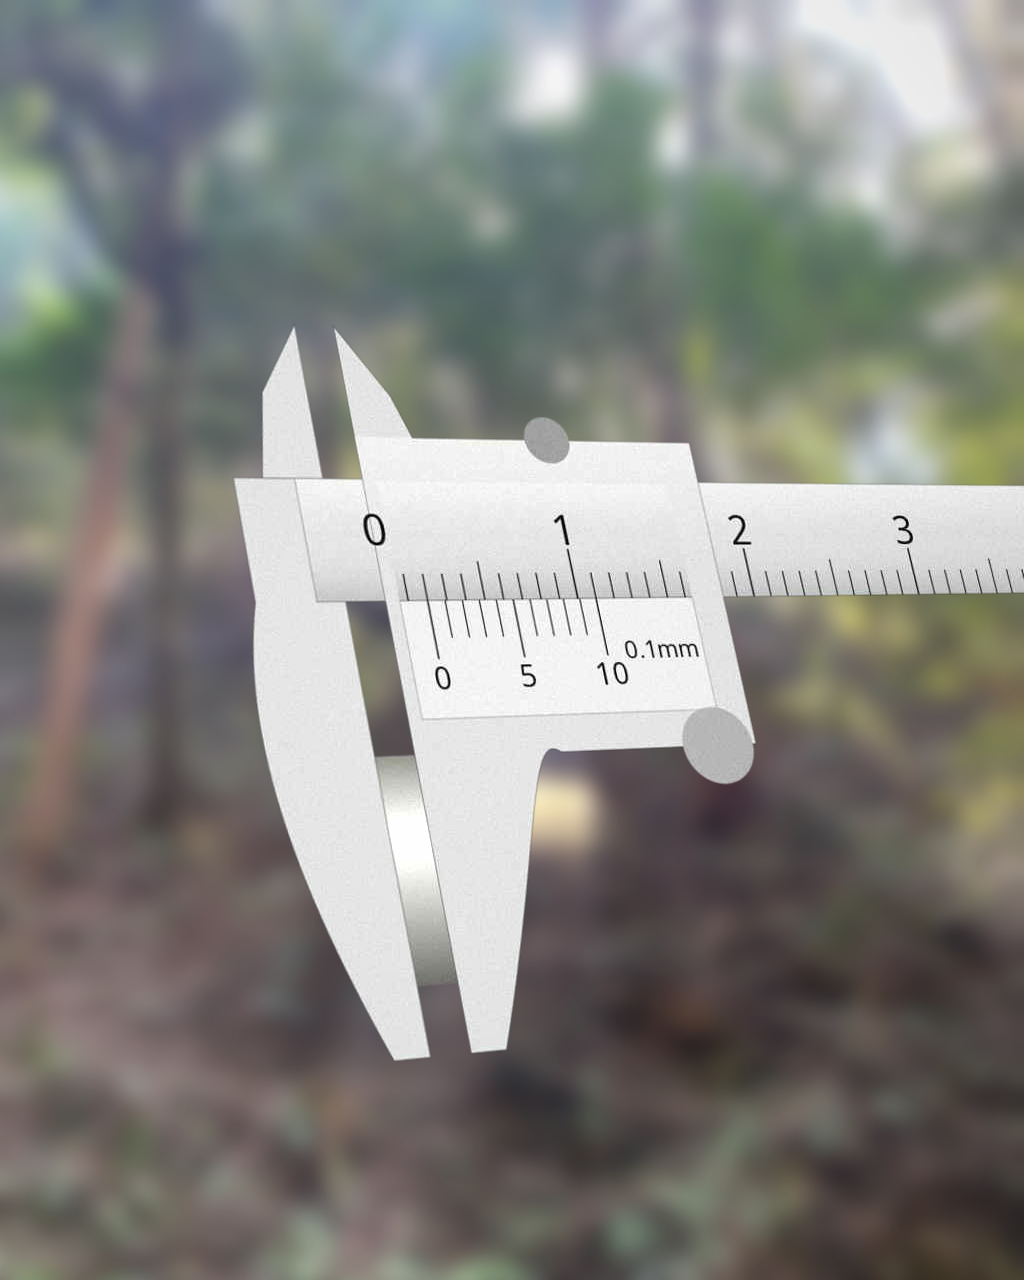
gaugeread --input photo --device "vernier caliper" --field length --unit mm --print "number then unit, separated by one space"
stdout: 2.0 mm
